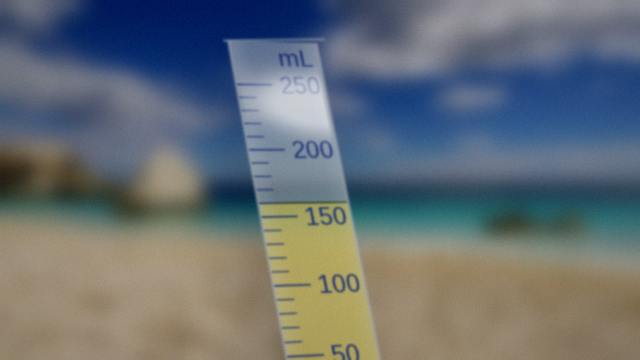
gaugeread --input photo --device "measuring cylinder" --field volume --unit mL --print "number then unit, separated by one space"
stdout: 160 mL
